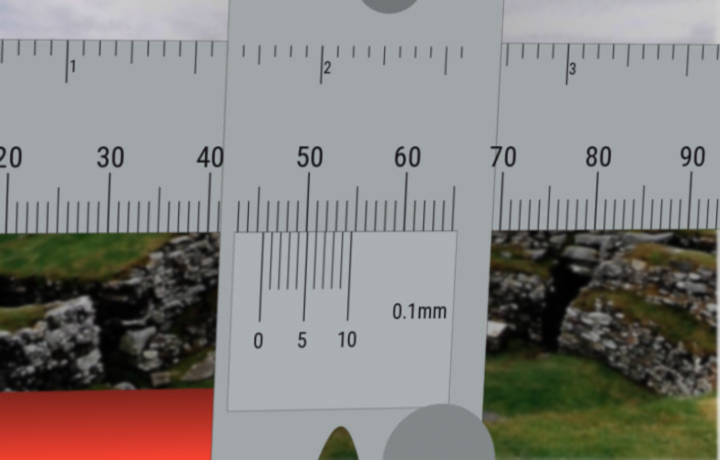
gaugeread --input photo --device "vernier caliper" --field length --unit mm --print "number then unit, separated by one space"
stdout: 45.6 mm
